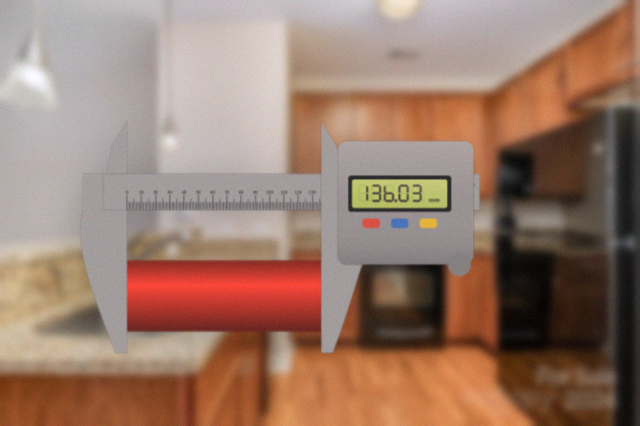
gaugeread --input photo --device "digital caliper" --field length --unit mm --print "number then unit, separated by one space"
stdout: 136.03 mm
